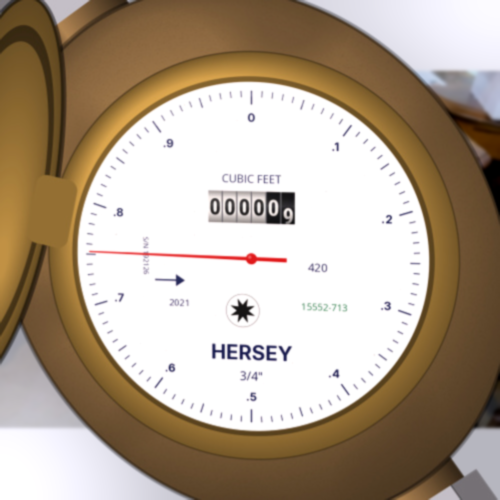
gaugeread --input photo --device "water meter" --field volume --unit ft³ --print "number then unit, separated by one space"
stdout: 8.75 ft³
